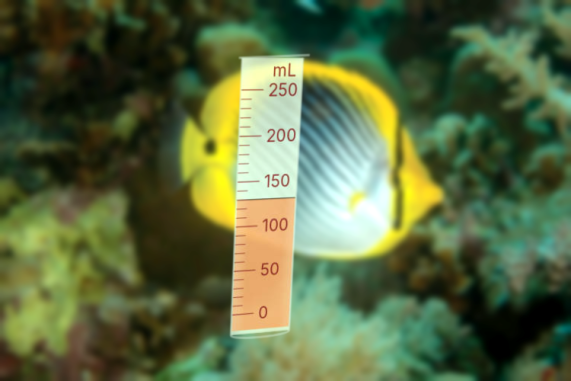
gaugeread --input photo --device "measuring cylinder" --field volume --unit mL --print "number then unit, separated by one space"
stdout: 130 mL
